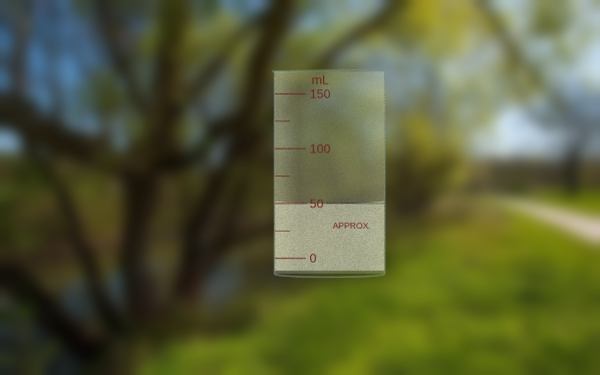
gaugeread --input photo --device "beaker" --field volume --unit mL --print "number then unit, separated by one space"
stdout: 50 mL
